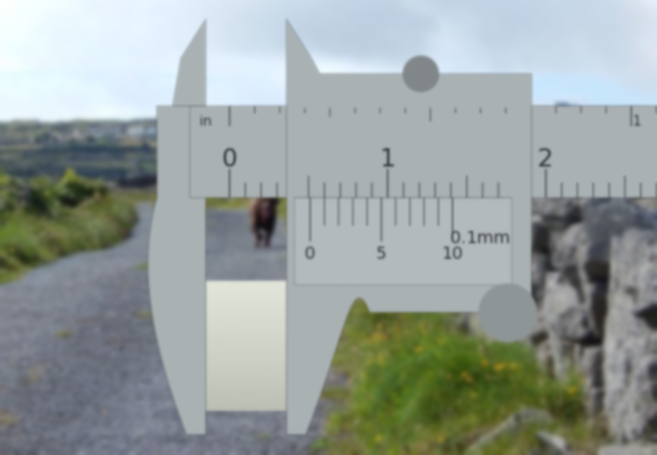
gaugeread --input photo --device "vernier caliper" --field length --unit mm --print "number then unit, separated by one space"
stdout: 5.1 mm
